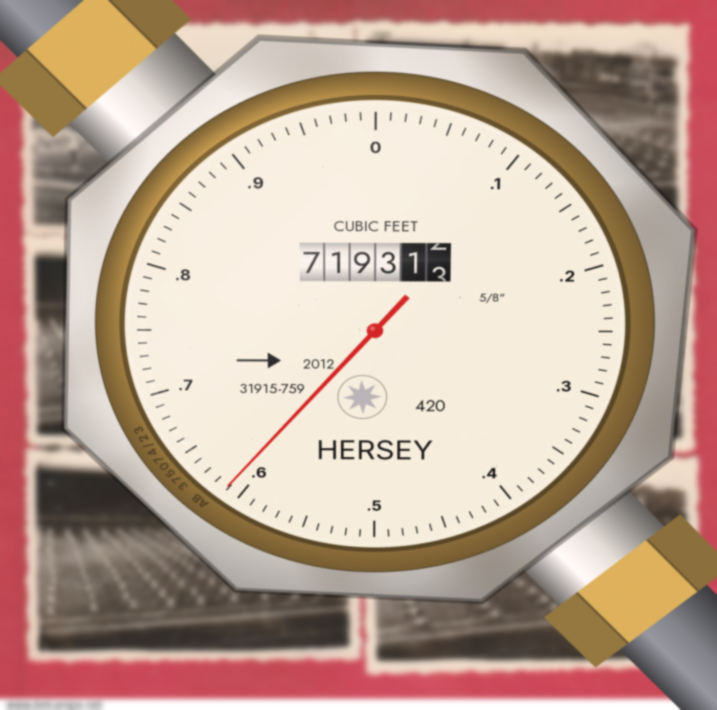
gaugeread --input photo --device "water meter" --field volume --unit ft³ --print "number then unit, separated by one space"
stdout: 719312.61 ft³
